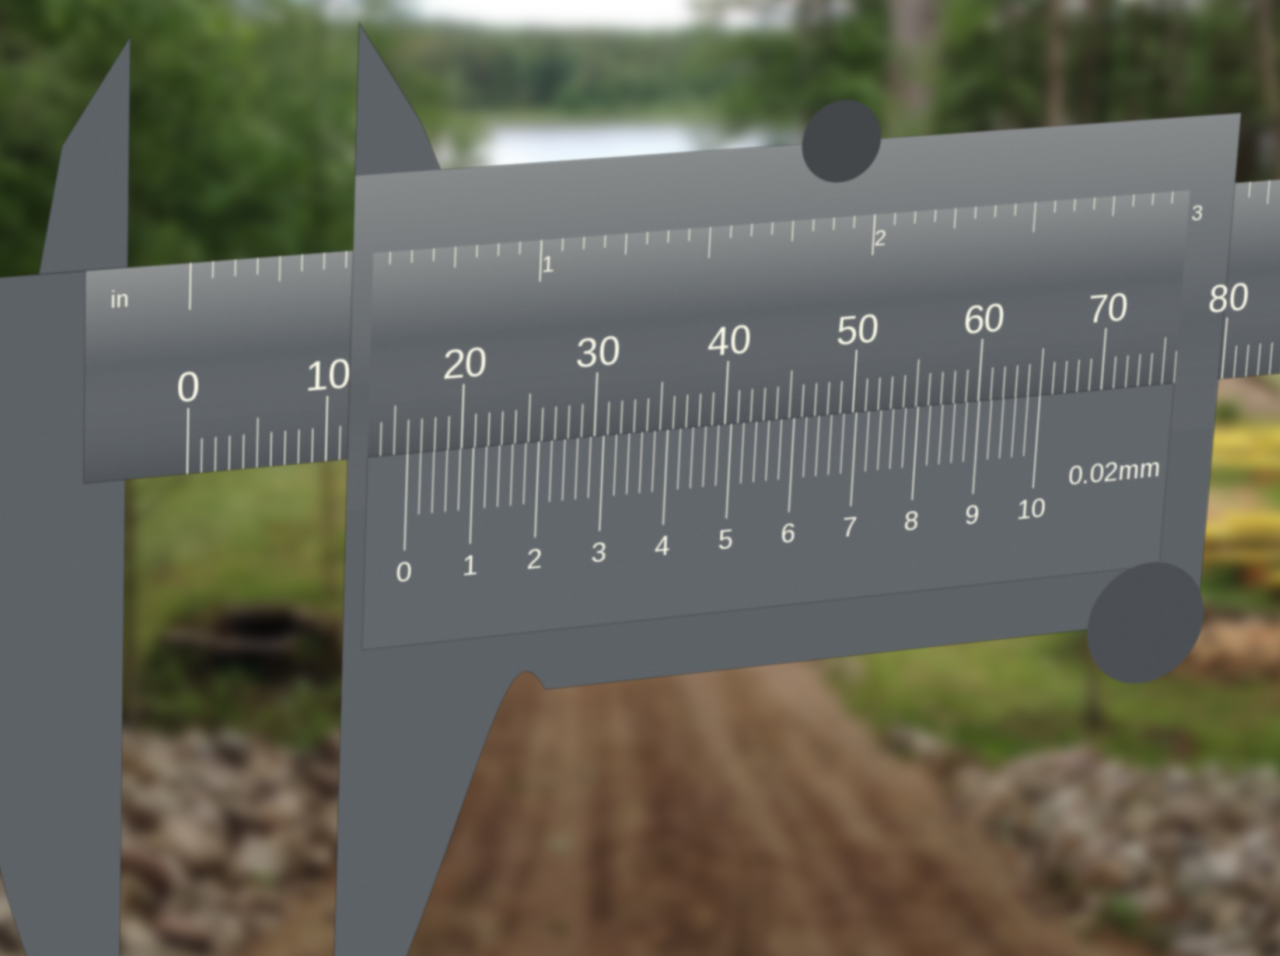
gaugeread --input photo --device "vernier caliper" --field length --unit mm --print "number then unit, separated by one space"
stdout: 16.0 mm
